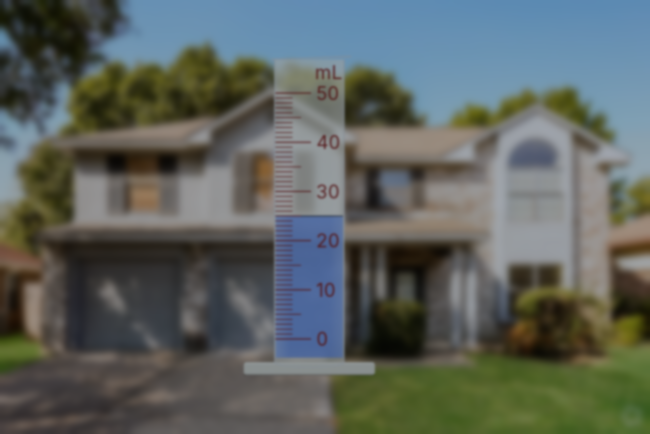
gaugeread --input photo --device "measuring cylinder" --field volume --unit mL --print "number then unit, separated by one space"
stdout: 25 mL
